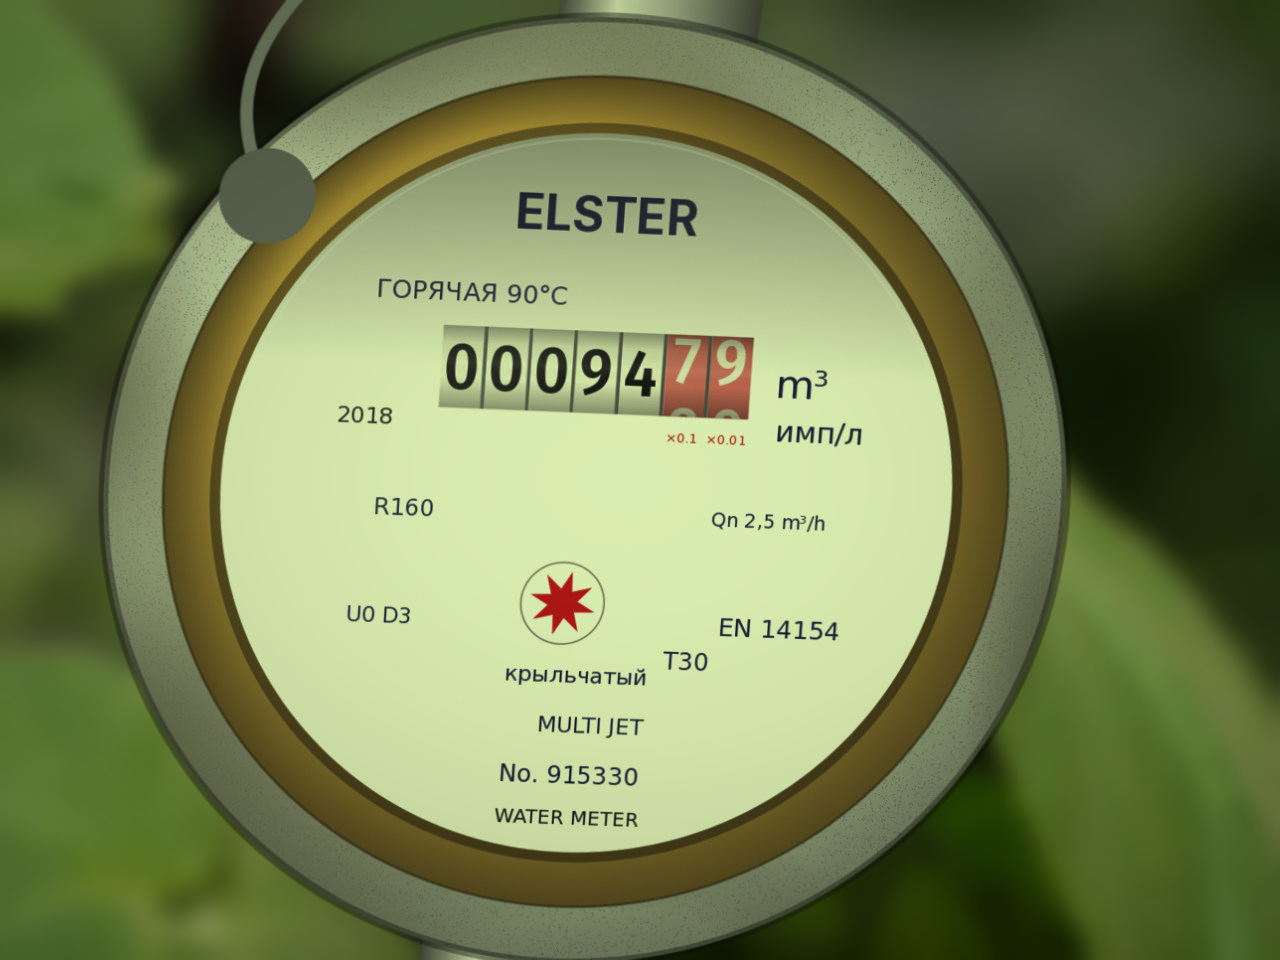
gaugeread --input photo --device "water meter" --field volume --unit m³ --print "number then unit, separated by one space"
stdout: 94.79 m³
